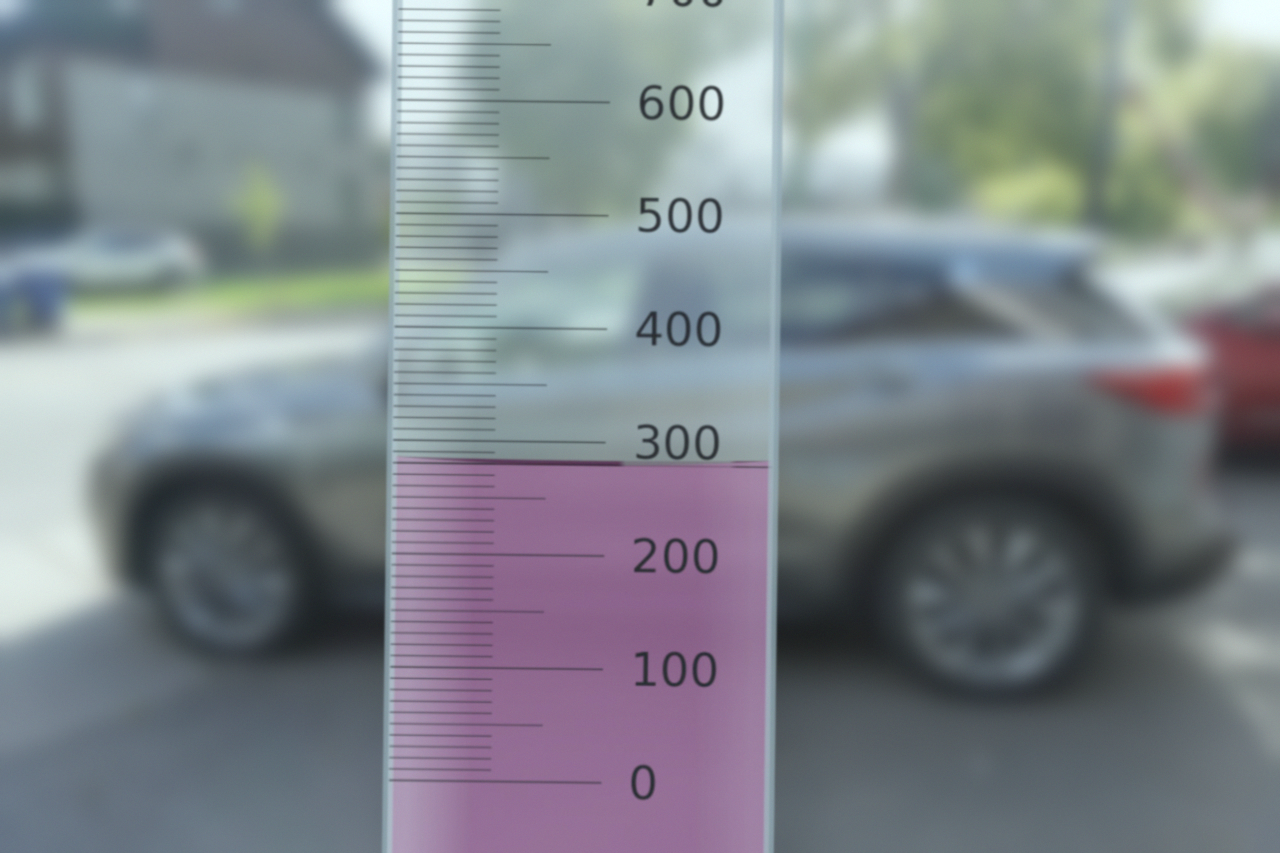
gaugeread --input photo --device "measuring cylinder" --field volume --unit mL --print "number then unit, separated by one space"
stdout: 280 mL
